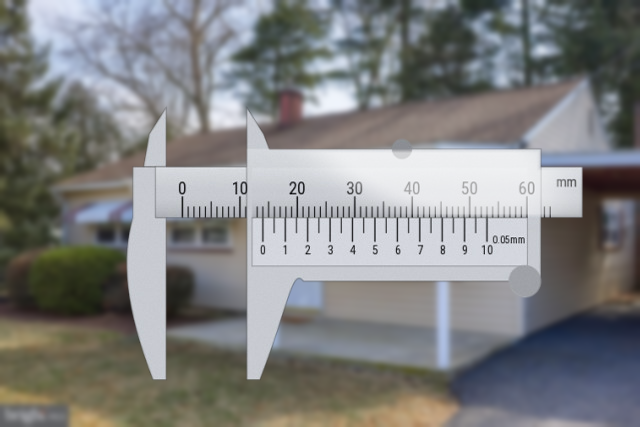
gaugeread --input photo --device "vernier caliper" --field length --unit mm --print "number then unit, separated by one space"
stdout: 14.0 mm
